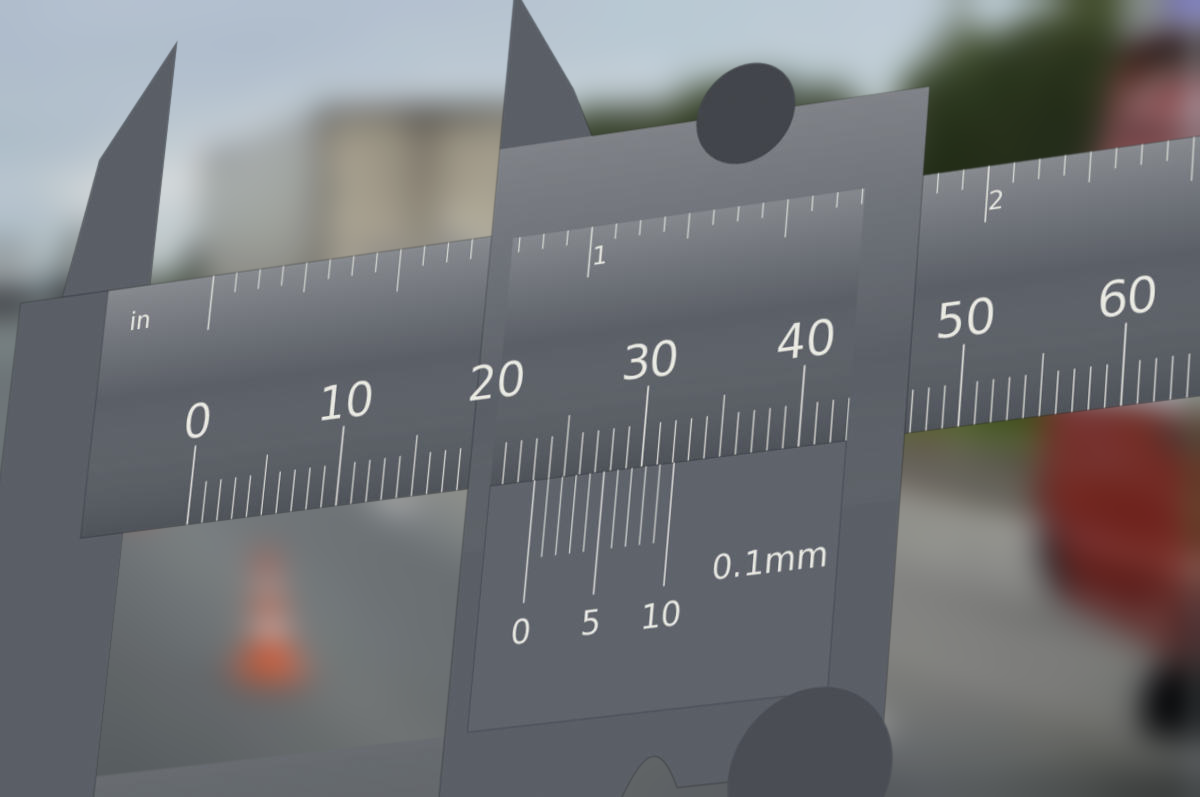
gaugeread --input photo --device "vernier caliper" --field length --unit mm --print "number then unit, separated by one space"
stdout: 23.1 mm
